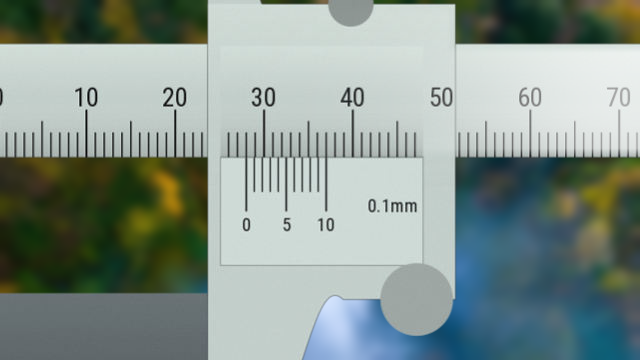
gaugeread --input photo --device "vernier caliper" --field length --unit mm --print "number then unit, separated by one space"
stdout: 28.0 mm
